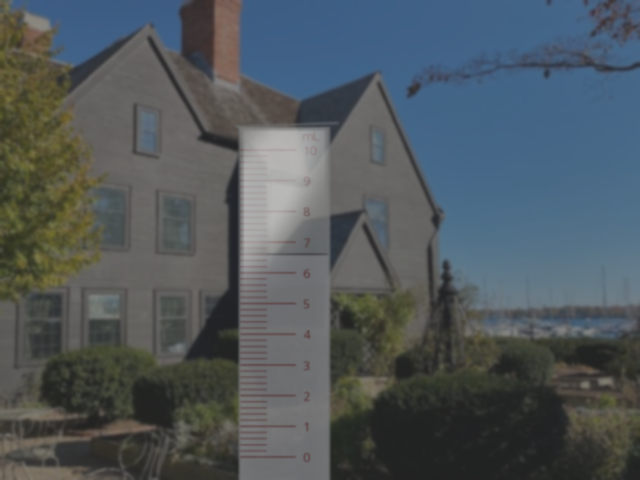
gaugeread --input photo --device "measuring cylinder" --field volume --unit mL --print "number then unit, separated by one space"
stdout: 6.6 mL
